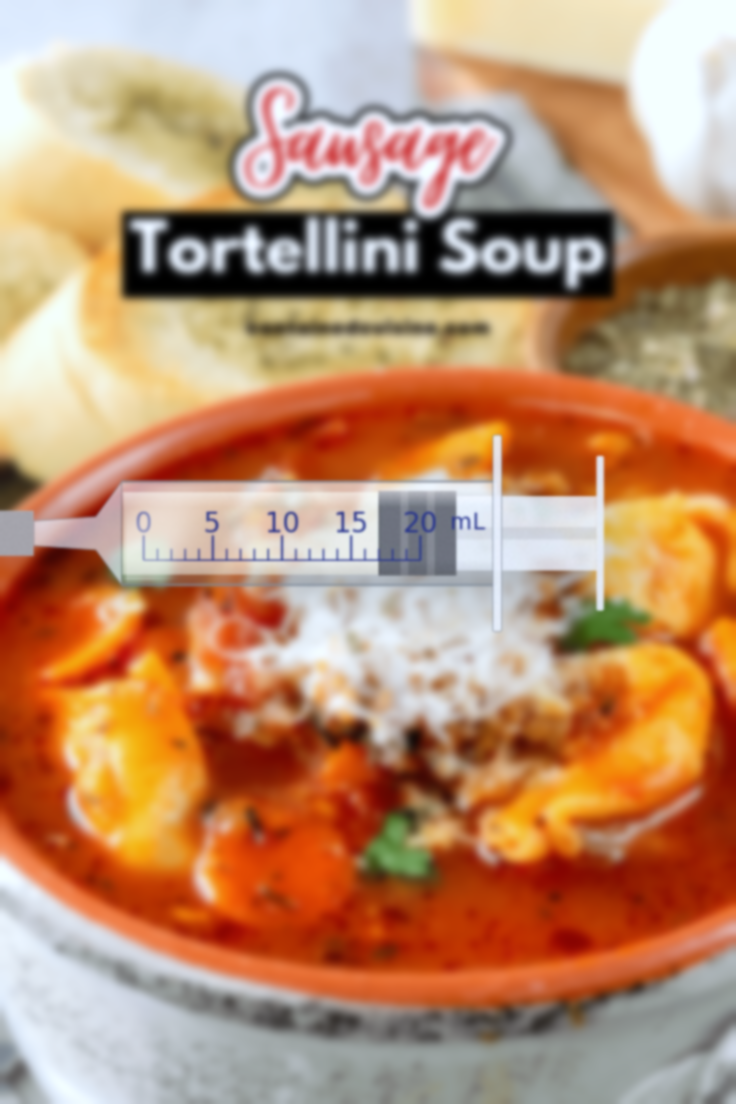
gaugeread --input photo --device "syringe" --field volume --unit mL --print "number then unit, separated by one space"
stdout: 17 mL
